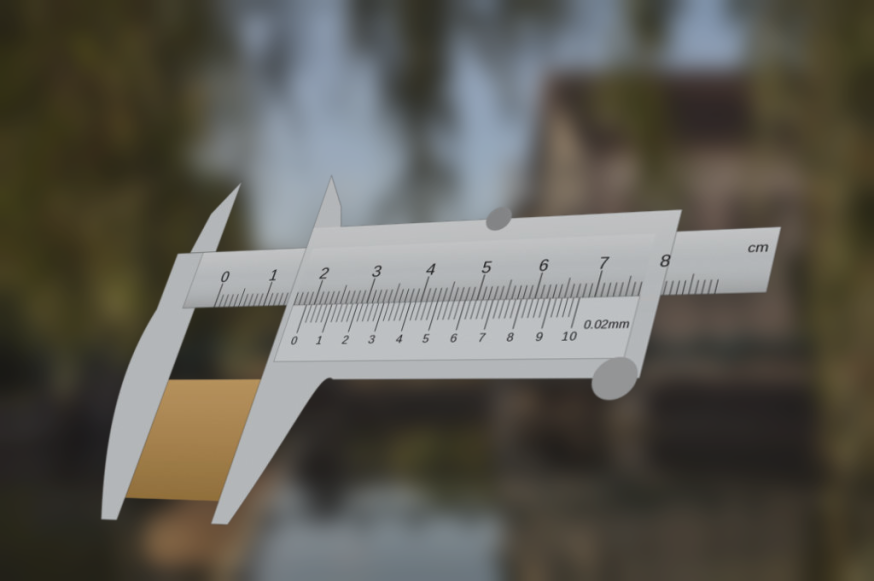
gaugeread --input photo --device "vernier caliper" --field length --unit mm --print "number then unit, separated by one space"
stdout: 18.5 mm
